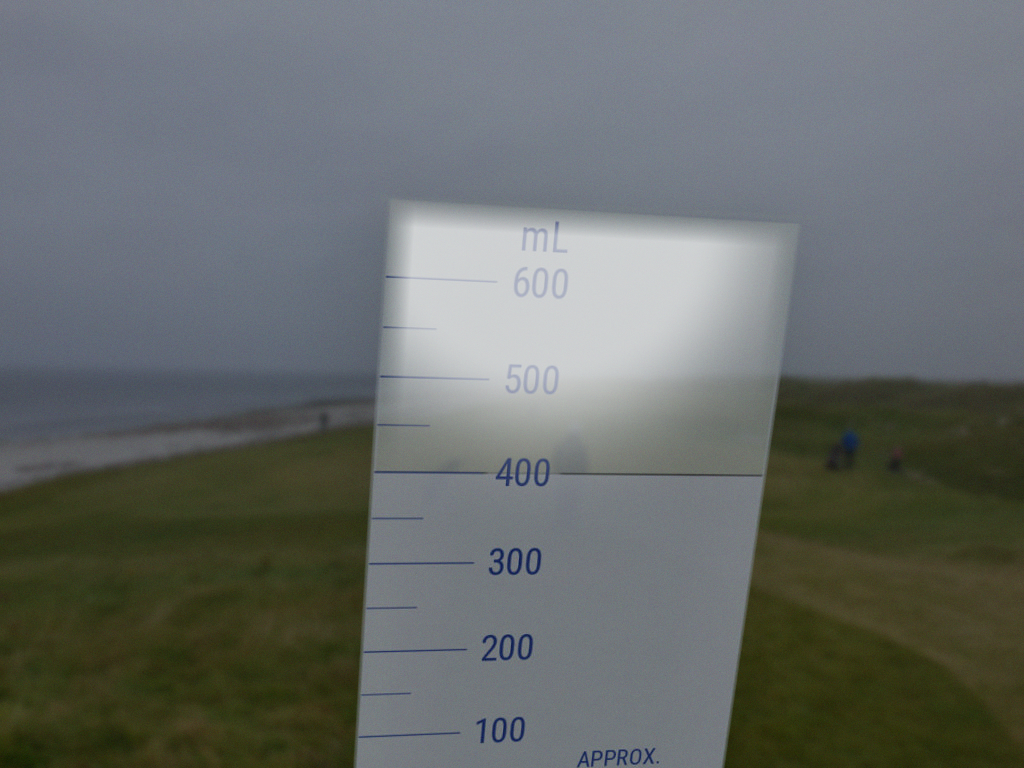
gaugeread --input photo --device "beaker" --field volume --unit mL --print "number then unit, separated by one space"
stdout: 400 mL
